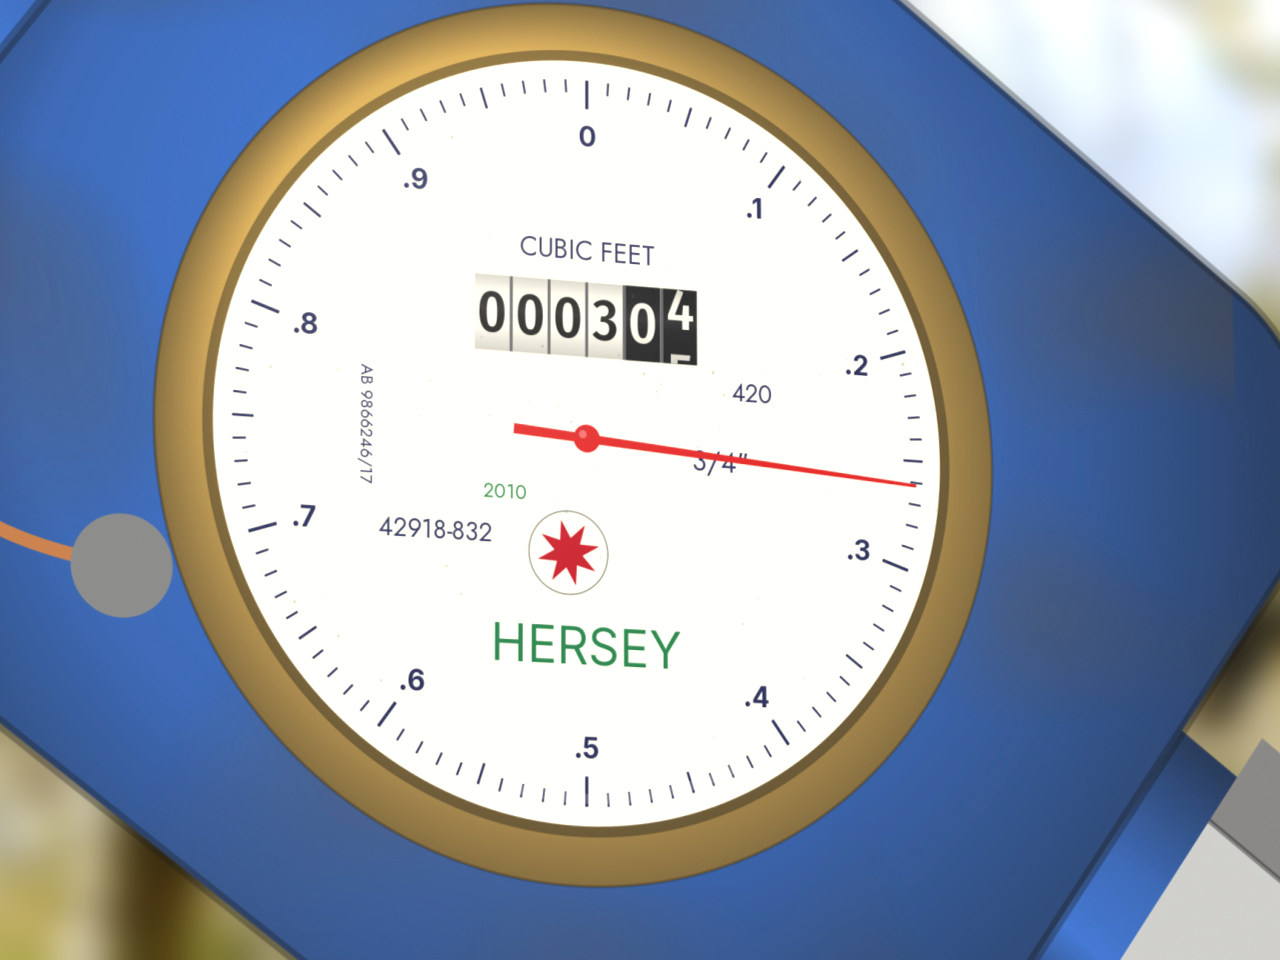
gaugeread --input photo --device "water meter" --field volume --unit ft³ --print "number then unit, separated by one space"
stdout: 304.26 ft³
